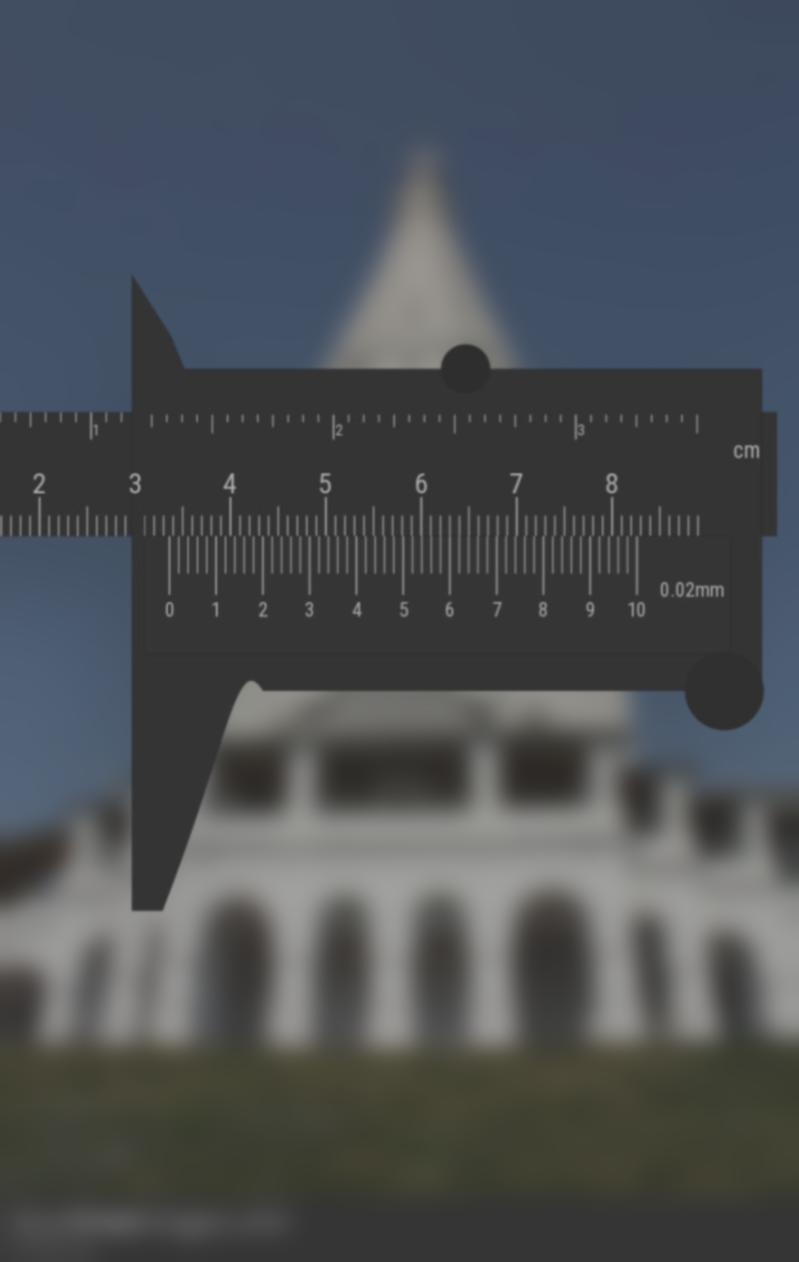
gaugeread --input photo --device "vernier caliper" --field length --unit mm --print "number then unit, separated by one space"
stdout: 33.6 mm
